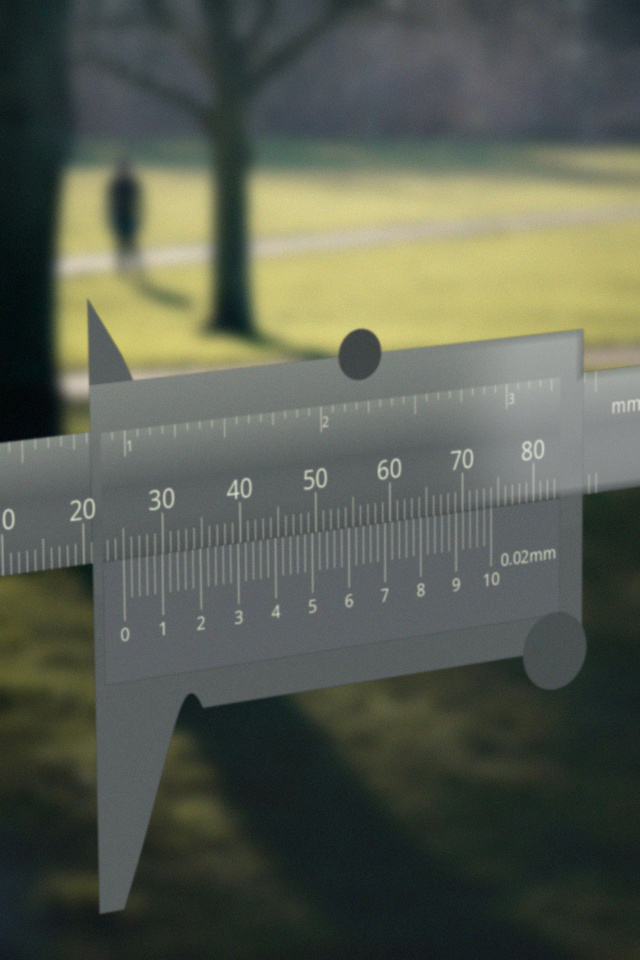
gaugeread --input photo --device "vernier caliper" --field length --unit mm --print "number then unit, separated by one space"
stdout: 25.0 mm
